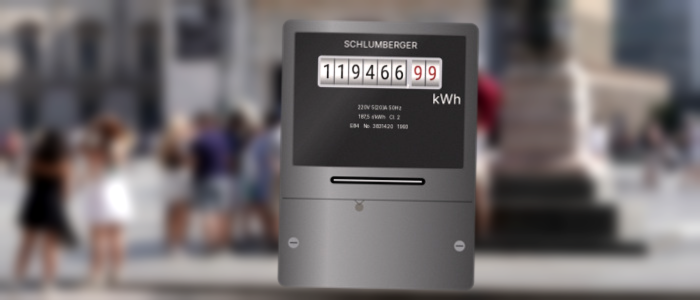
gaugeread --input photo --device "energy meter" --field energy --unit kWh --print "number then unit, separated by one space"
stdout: 119466.99 kWh
